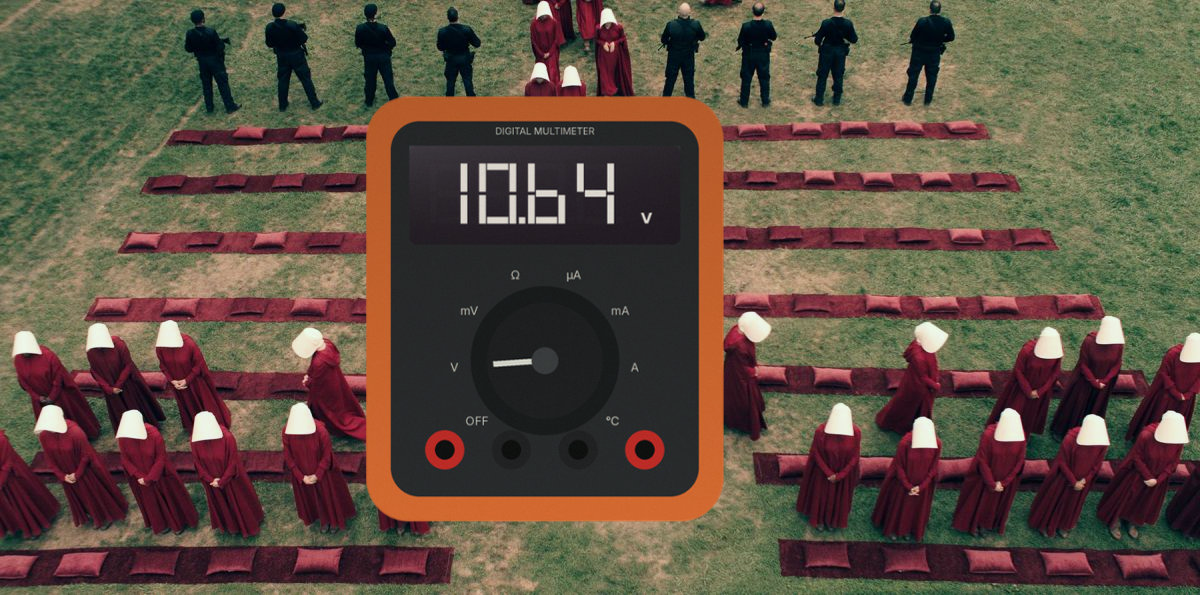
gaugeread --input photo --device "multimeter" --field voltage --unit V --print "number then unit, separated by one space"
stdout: 10.64 V
